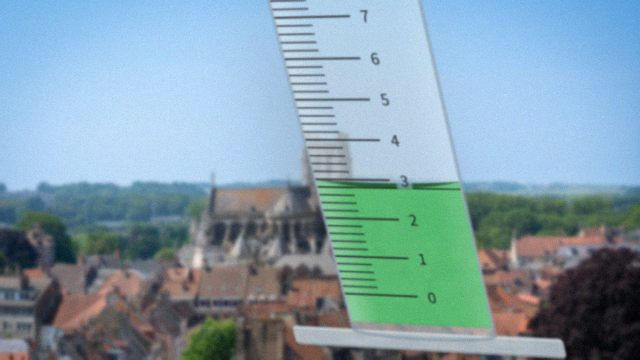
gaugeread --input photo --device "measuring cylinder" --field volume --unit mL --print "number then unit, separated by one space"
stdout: 2.8 mL
